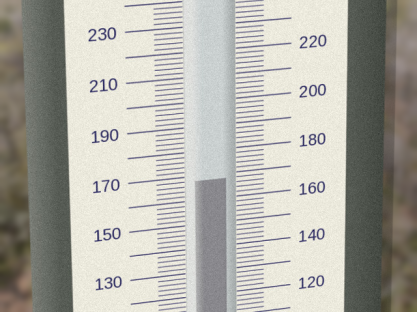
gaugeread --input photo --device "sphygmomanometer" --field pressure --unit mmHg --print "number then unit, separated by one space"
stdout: 168 mmHg
